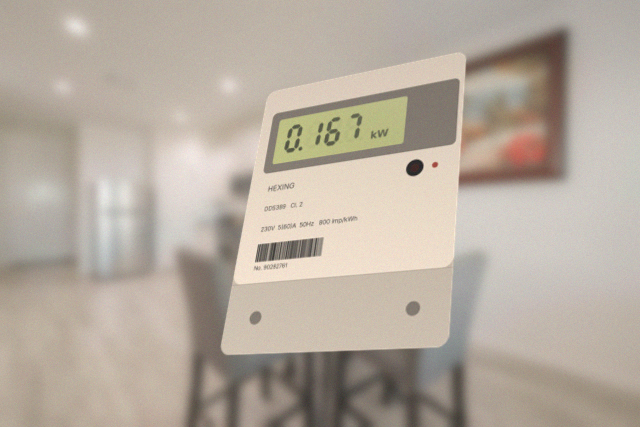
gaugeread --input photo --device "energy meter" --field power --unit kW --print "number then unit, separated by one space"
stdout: 0.167 kW
